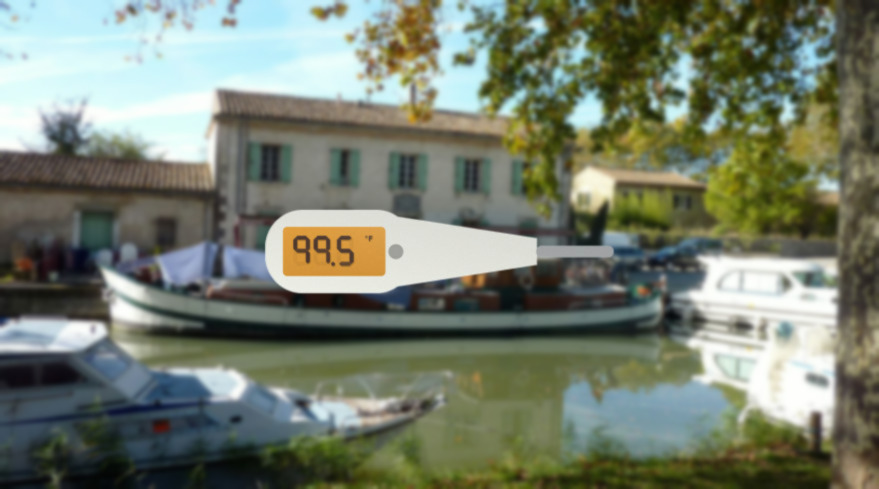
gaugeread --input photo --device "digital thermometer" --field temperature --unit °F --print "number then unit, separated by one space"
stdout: 99.5 °F
